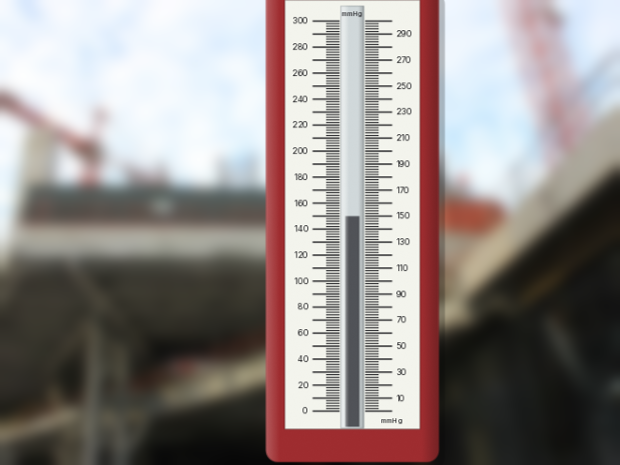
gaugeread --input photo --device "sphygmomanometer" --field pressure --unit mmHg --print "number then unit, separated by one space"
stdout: 150 mmHg
